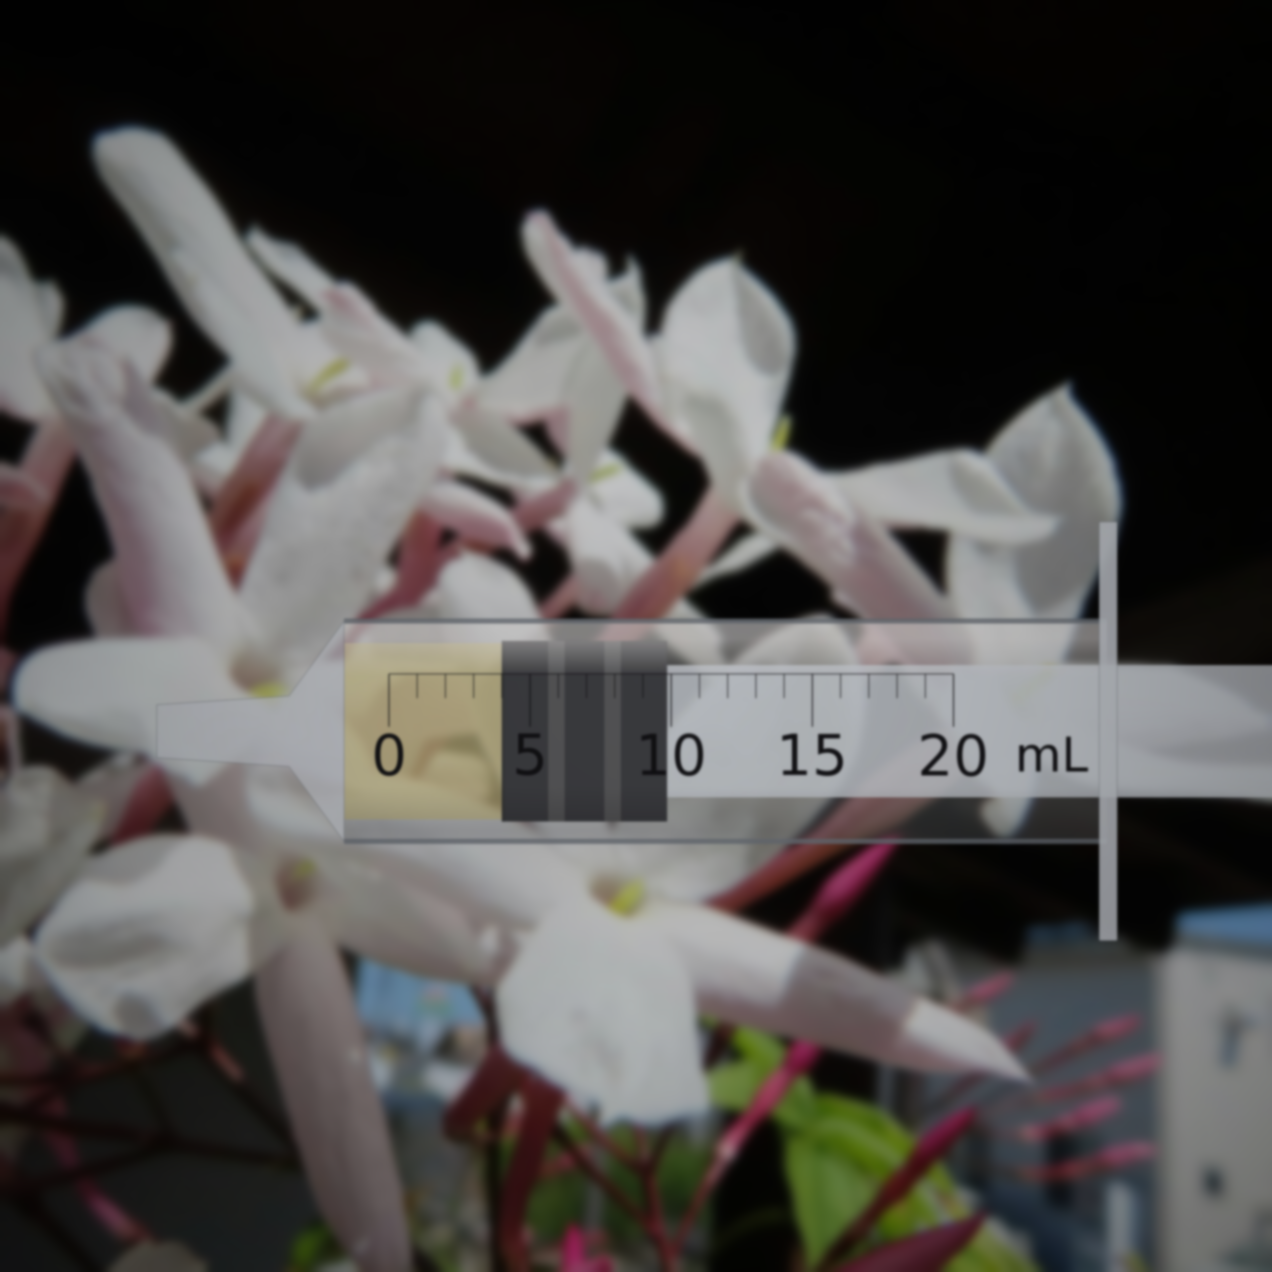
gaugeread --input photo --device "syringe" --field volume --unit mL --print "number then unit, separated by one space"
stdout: 4 mL
